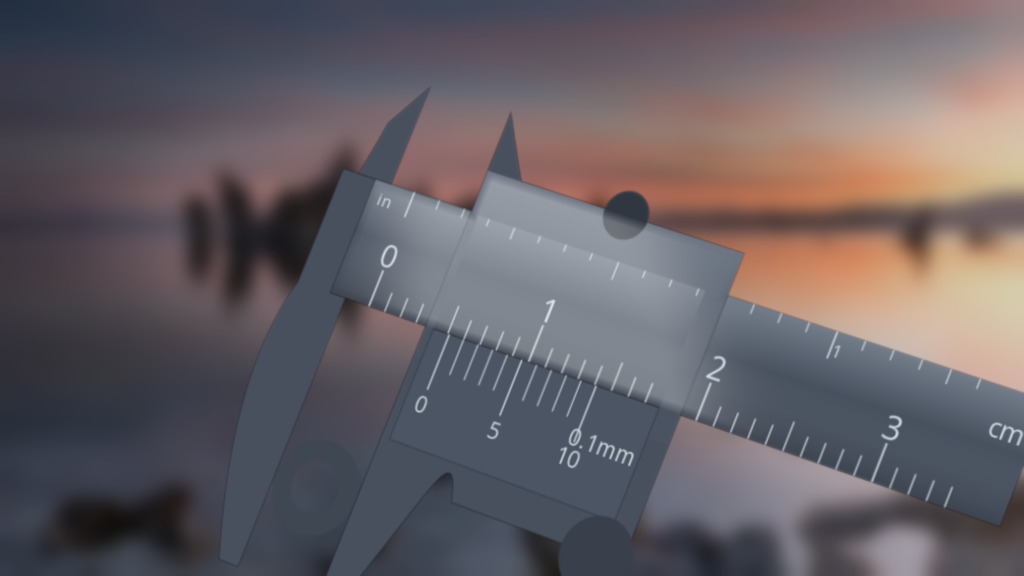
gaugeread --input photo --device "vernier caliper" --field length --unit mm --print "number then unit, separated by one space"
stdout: 5.1 mm
